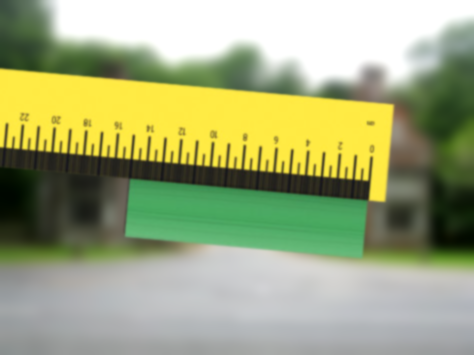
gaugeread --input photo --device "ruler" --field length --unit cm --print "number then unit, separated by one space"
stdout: 15 cm
